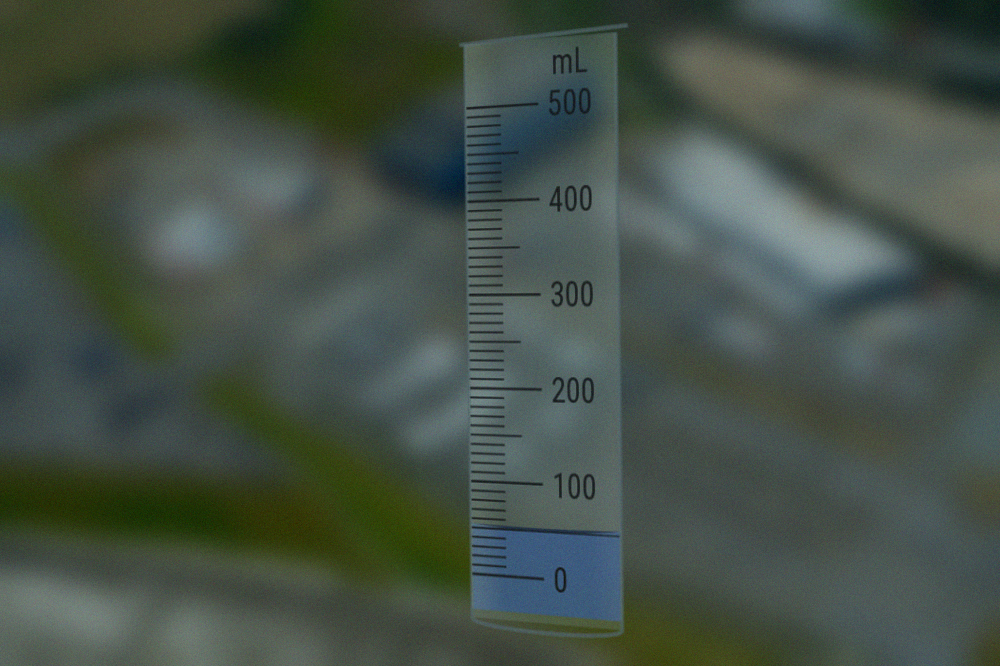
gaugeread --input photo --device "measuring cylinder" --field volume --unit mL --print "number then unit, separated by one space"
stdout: 50 mL
